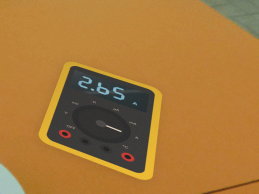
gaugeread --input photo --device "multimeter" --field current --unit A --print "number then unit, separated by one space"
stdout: 2.65 A
